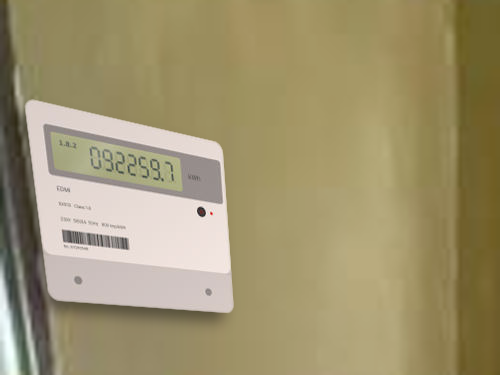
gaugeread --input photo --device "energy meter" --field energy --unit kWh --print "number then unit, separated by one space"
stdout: 92259.7 kWh
